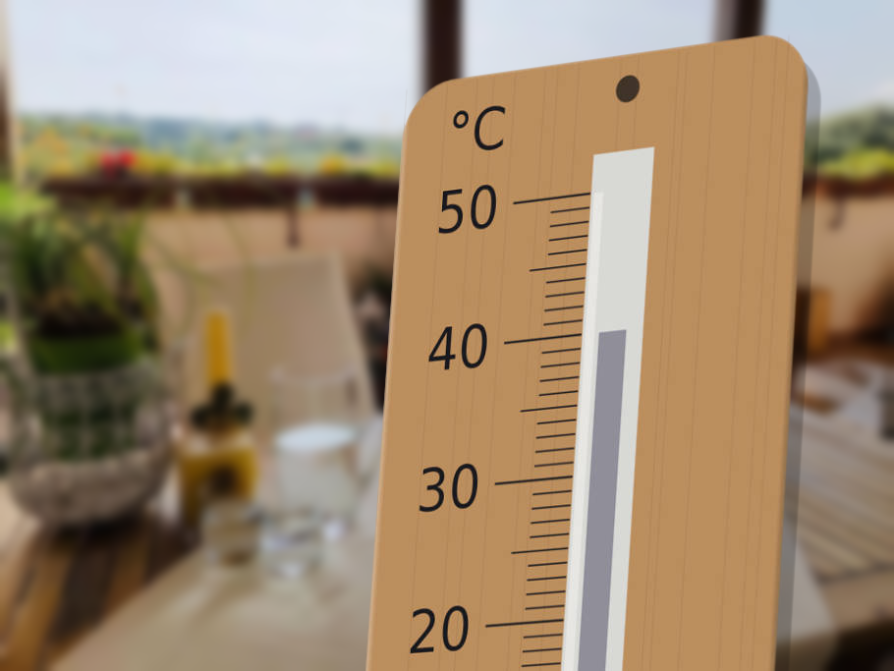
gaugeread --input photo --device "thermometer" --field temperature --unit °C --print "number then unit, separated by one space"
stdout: 40 °C
